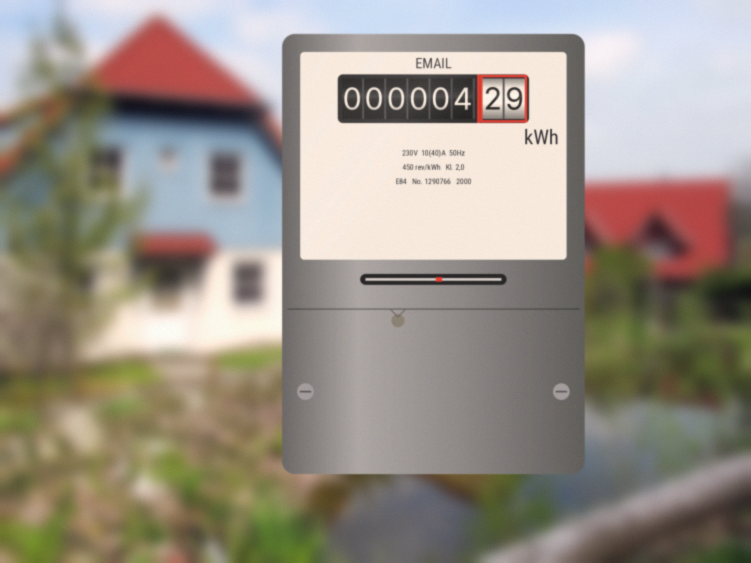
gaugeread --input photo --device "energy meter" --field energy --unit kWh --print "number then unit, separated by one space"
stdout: 4.29 kWh
